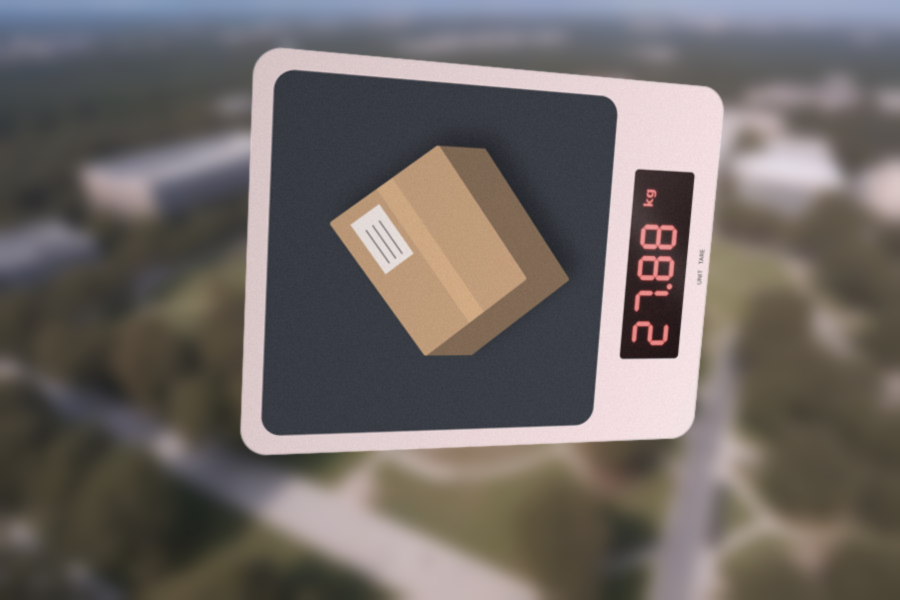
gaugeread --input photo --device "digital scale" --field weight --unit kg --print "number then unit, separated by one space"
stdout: 27.88 kg
